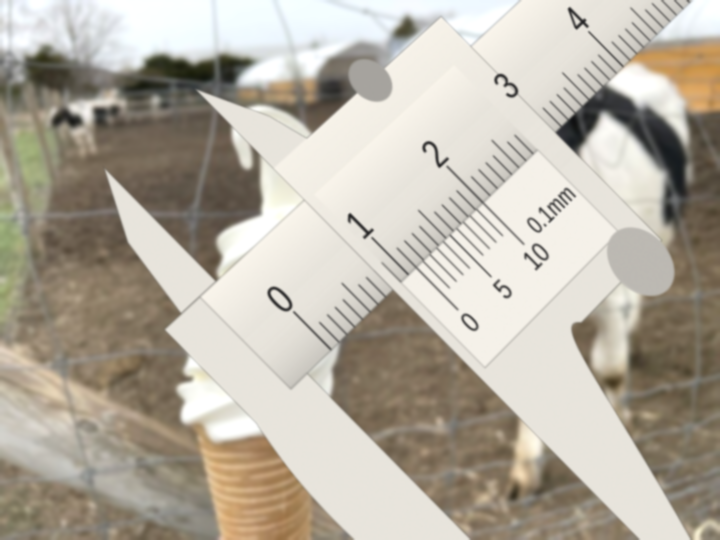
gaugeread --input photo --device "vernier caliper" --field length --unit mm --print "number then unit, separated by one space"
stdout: 11.0 mm
